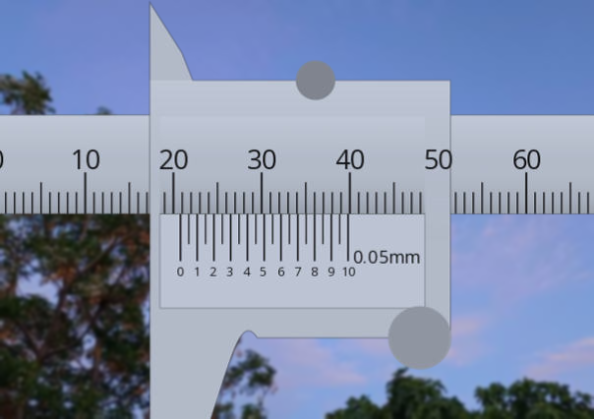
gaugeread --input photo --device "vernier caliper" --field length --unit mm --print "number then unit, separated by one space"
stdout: 20.8 mm
